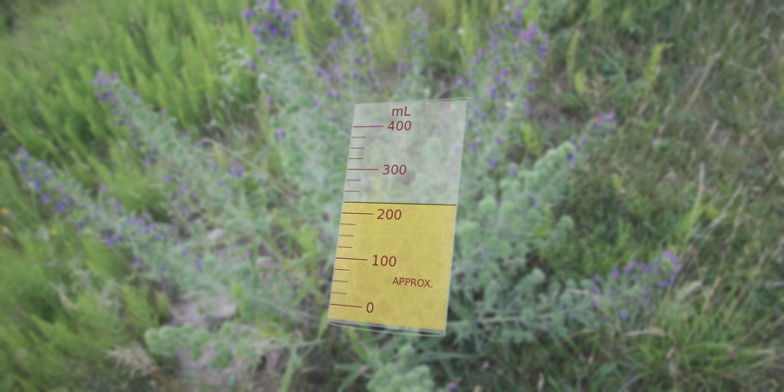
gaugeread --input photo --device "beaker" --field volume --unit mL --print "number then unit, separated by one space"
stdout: 225 mL
